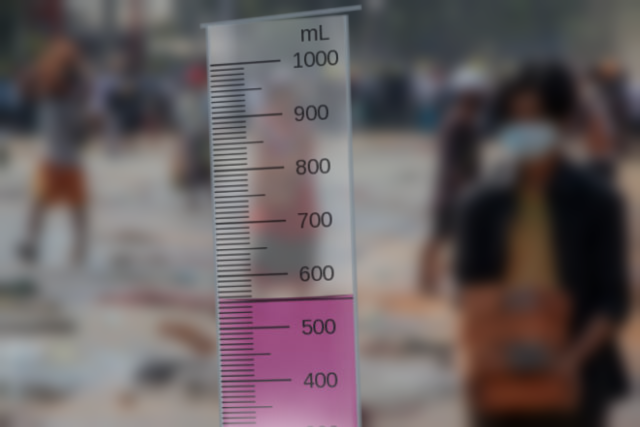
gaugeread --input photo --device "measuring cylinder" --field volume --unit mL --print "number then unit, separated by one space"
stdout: 550 mL
